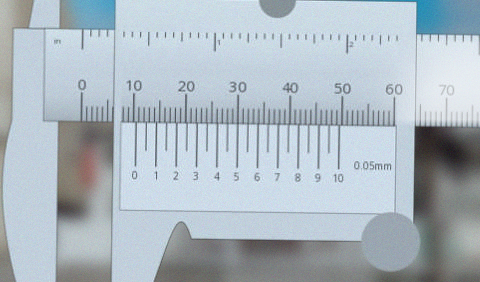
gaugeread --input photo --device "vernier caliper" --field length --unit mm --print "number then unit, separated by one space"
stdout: 10.5 mm
